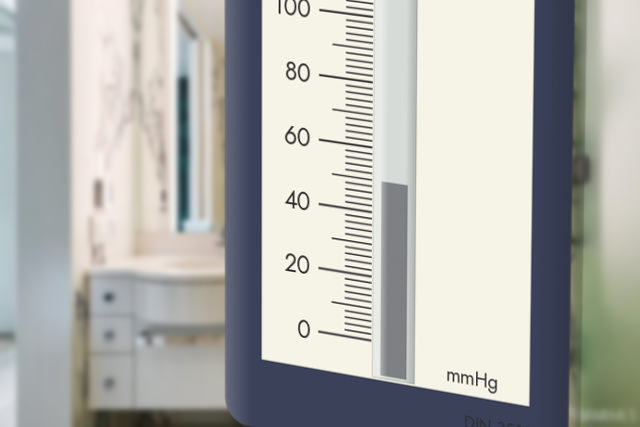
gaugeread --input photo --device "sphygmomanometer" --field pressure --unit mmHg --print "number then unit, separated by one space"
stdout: 50 mmHg
